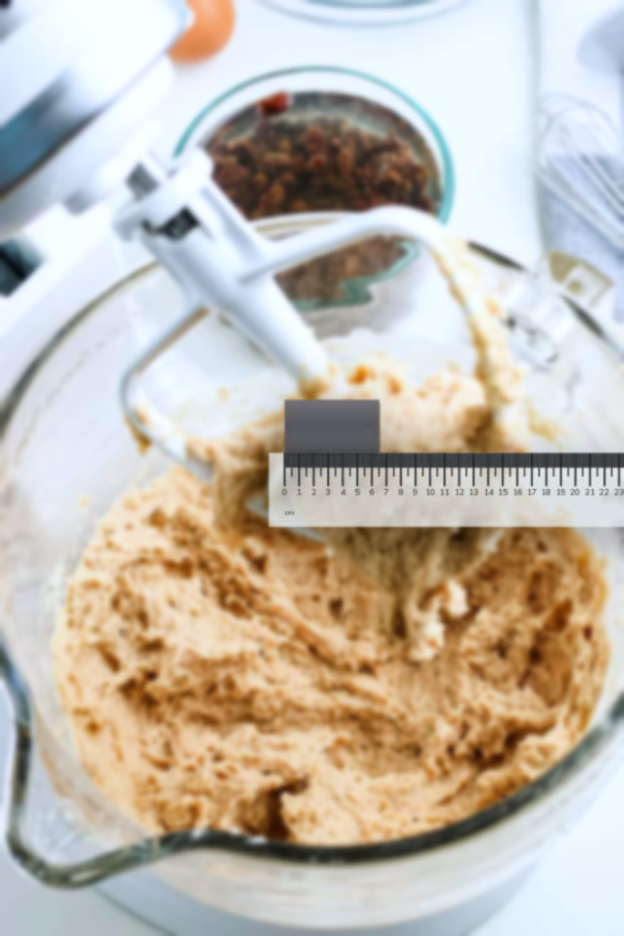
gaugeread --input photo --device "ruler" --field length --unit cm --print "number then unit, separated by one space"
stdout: 6.5 cm
